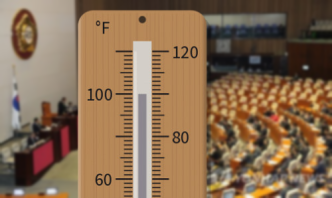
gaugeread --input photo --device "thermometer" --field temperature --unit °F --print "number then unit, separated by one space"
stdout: 100 °F
